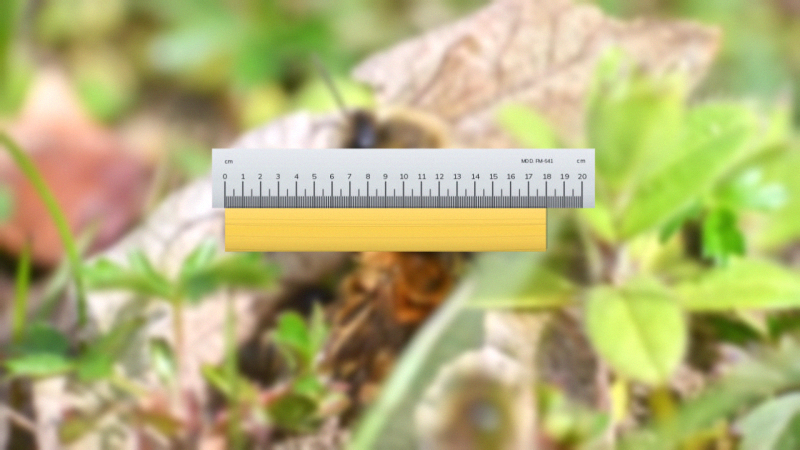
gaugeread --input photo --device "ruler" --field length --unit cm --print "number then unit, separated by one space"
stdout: 18 cm
